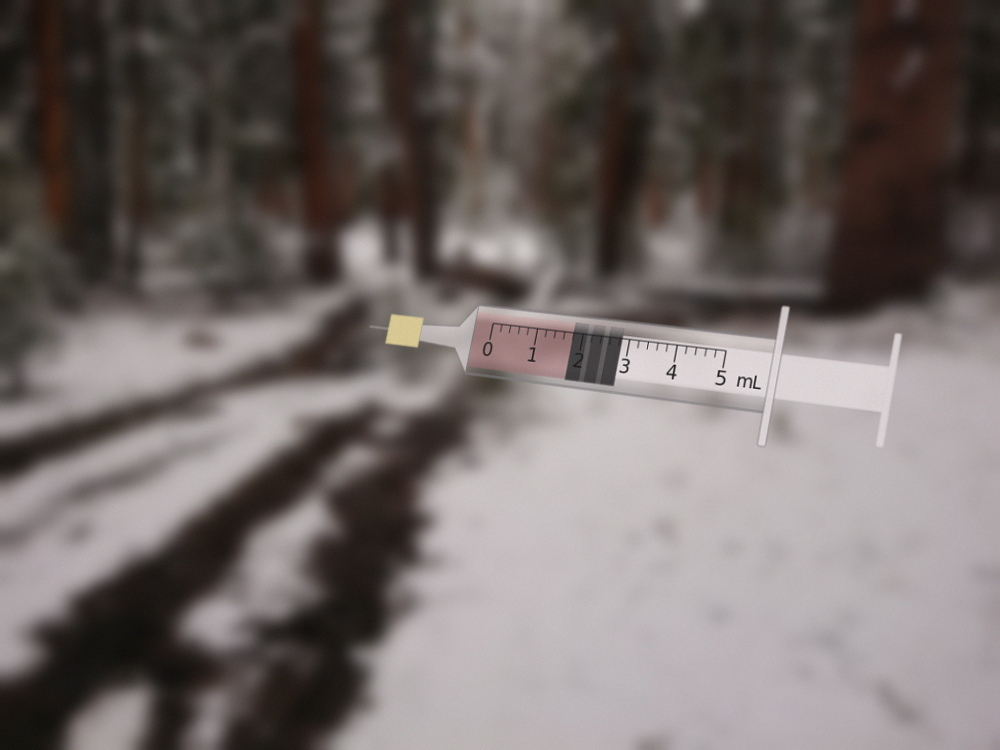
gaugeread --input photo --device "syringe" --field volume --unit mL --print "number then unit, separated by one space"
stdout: 1.8 mL
